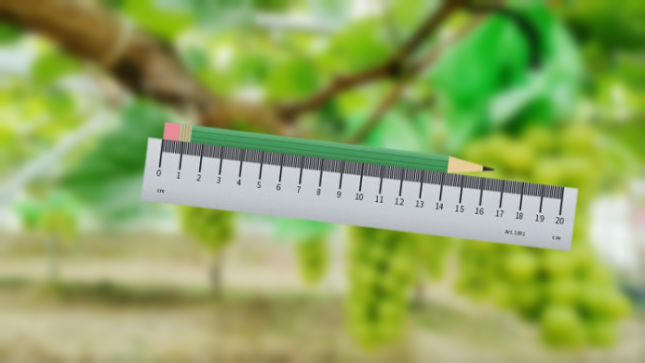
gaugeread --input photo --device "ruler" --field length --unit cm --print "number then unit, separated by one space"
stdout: 16.5 cm
